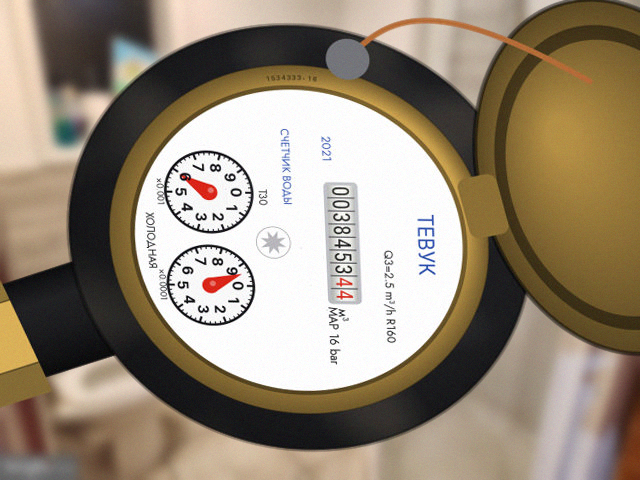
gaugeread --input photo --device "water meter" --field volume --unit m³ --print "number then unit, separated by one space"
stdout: 38453.4459 m³
